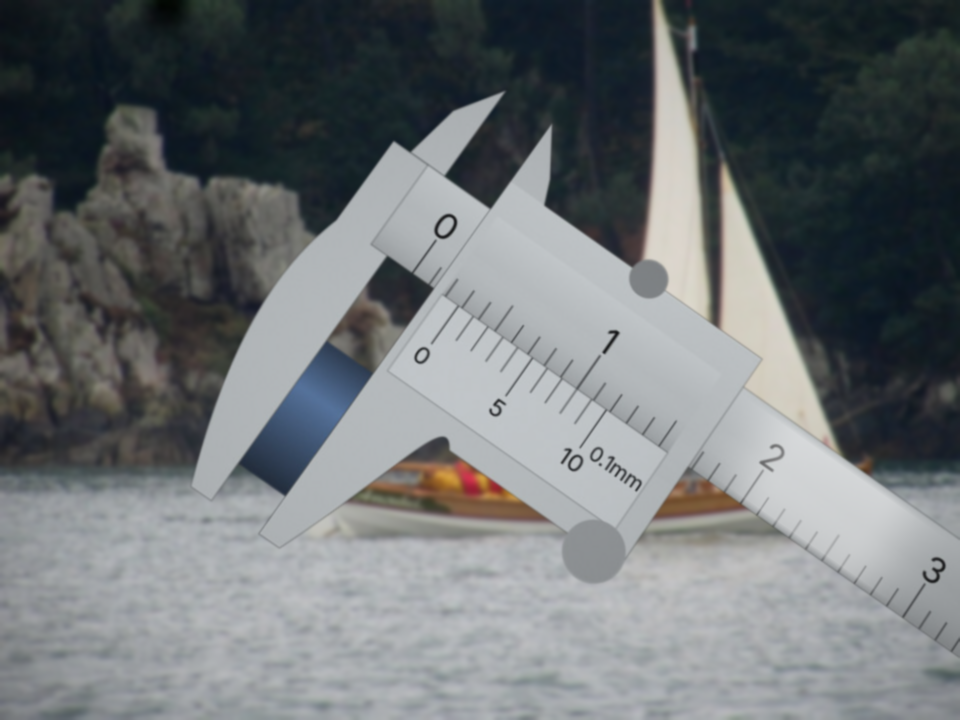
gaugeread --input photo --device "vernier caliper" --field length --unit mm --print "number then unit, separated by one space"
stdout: 2.8 mm
